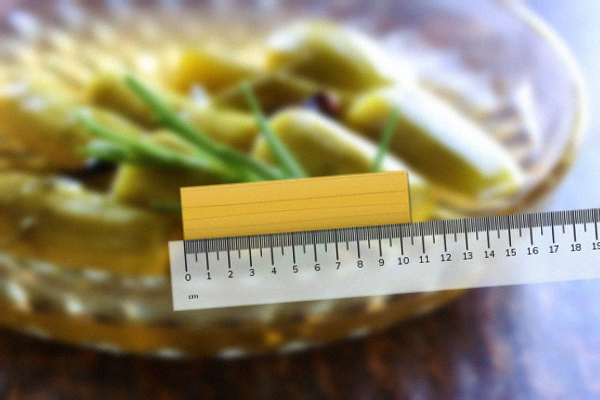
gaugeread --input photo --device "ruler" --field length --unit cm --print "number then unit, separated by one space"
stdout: 10.5 cm
